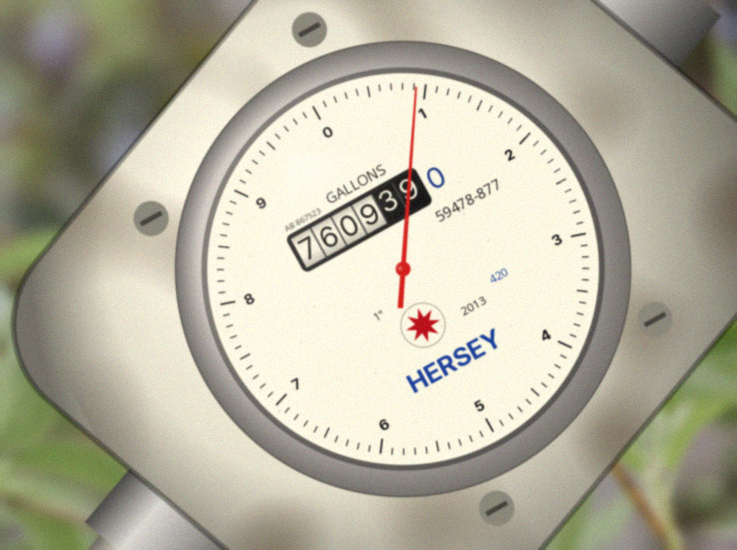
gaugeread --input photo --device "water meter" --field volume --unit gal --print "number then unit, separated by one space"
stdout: 7609390.9 gal
